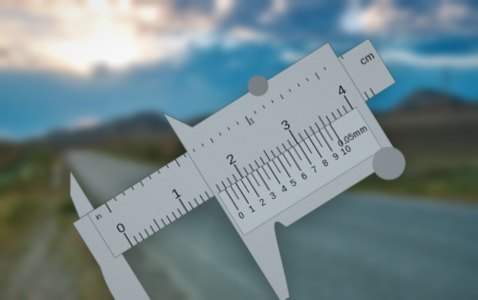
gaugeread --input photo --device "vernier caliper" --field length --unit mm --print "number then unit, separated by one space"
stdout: 16.8 mm
